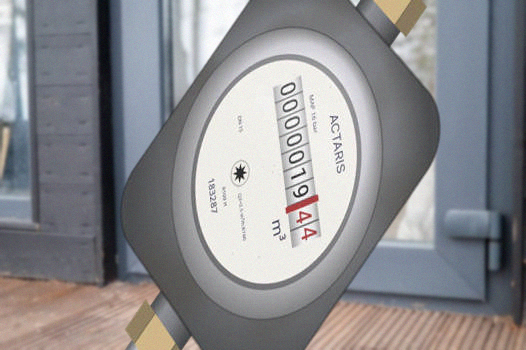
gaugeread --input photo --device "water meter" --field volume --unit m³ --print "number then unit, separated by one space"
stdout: 19.44 m³
